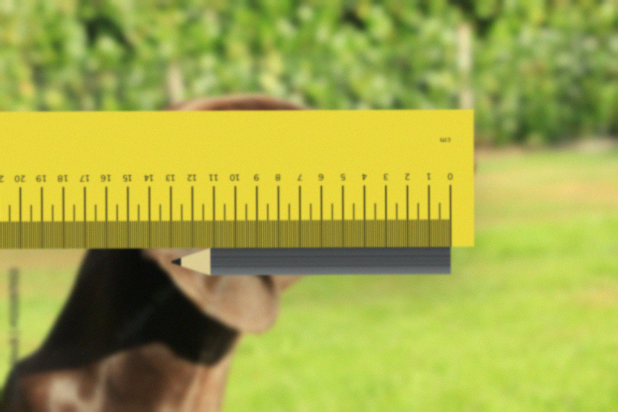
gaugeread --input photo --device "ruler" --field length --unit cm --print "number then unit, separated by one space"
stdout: 13 cm
